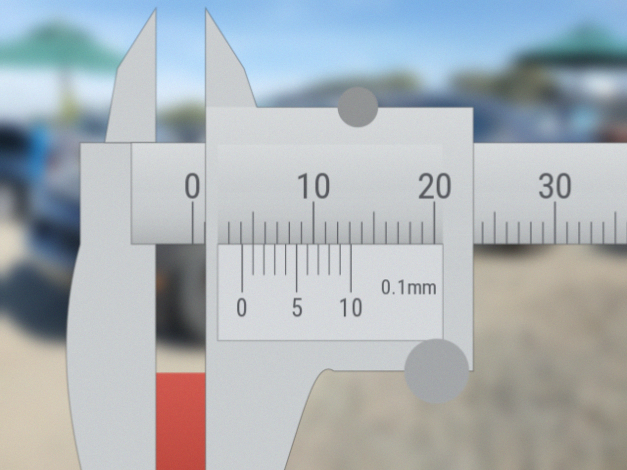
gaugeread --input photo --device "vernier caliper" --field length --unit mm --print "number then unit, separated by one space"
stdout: 4.1 mm
